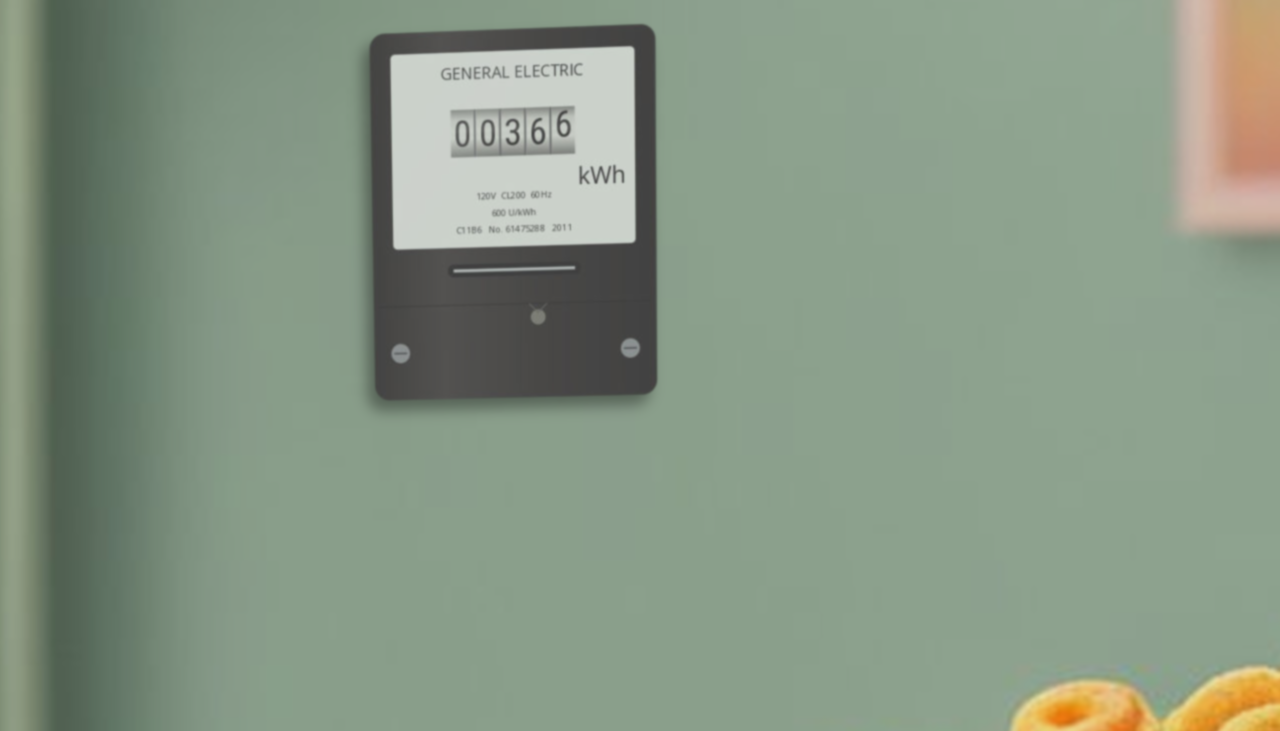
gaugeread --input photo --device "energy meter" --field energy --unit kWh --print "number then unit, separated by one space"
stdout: 366 kWh
